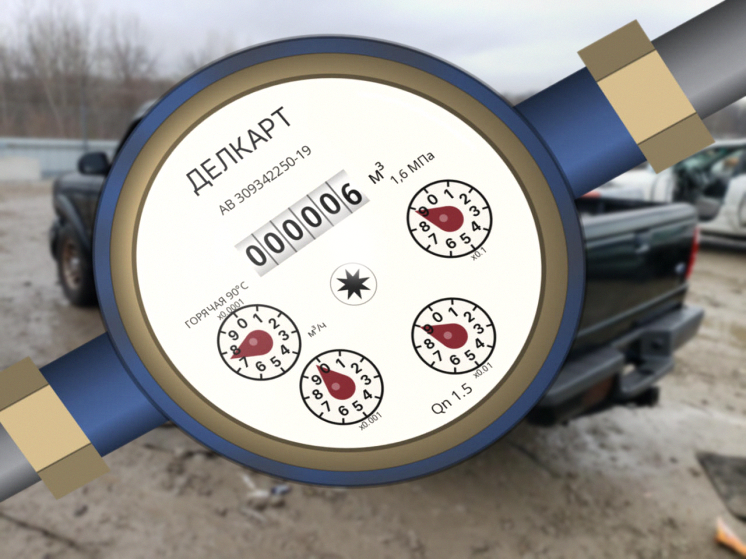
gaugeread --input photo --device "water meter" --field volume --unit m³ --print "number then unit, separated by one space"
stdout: 5.8897 m³
